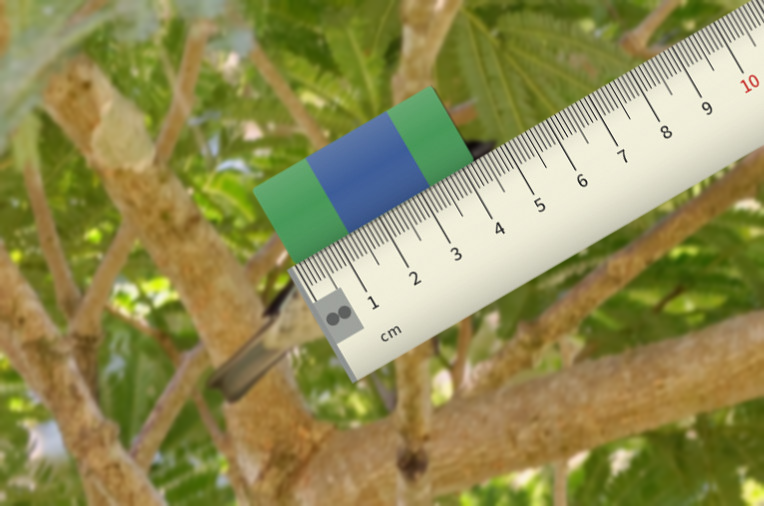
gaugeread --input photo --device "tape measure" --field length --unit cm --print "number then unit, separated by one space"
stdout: 4.3 cm
